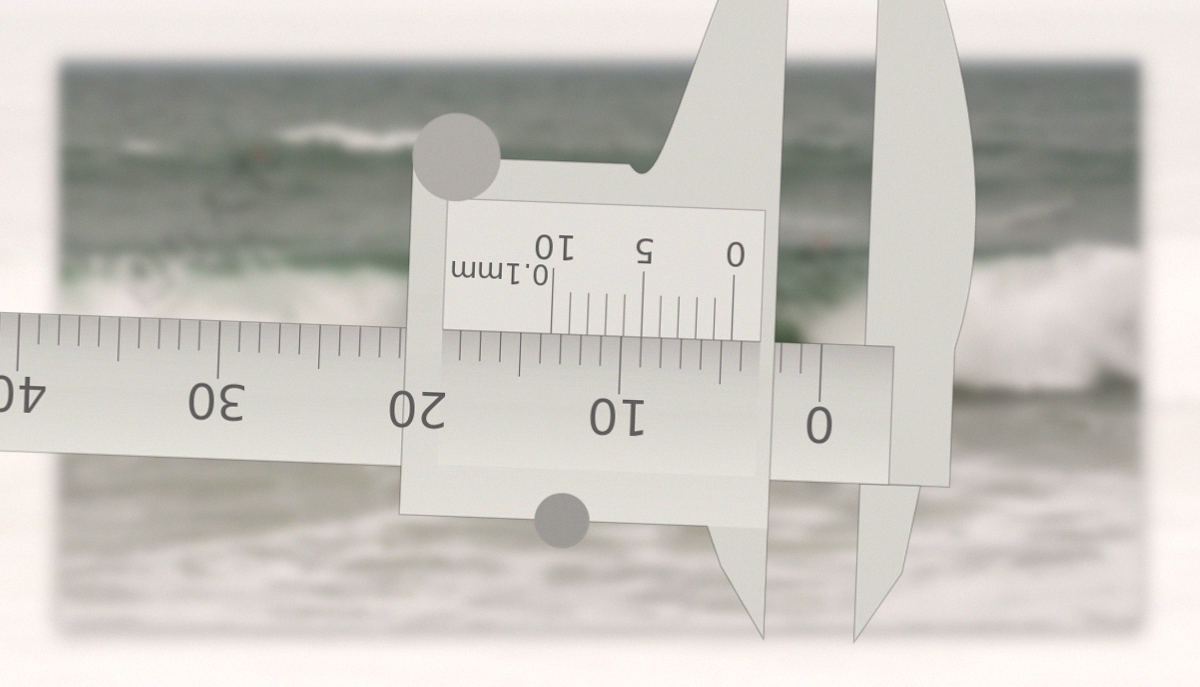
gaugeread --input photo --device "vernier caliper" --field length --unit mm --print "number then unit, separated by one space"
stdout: 4.5 mm
